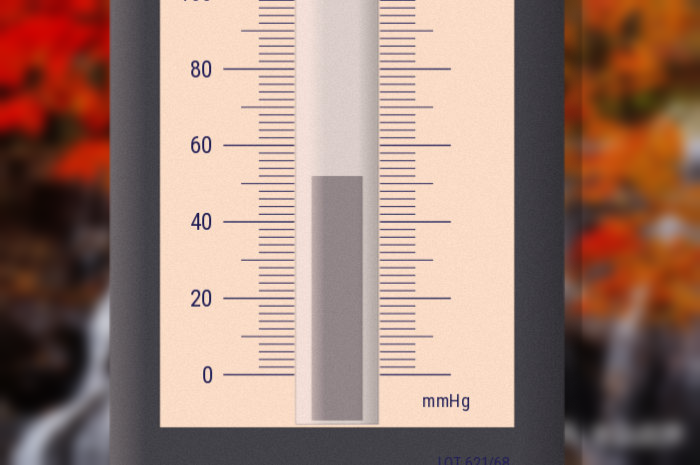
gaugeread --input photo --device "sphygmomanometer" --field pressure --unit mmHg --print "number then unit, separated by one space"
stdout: 52 mmHg
